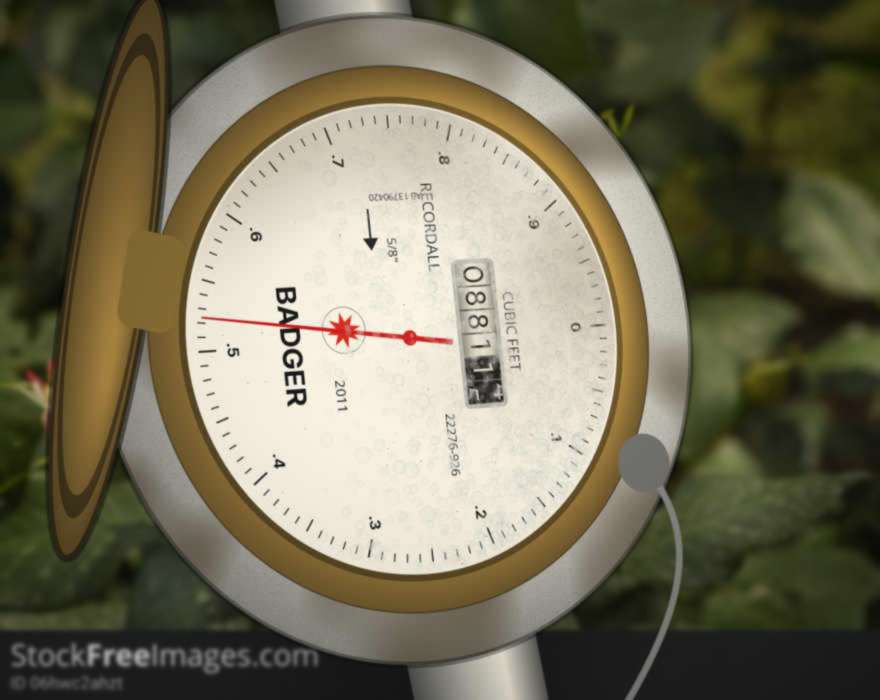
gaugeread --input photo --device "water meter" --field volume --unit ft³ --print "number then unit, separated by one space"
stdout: 88114.52 ft³
